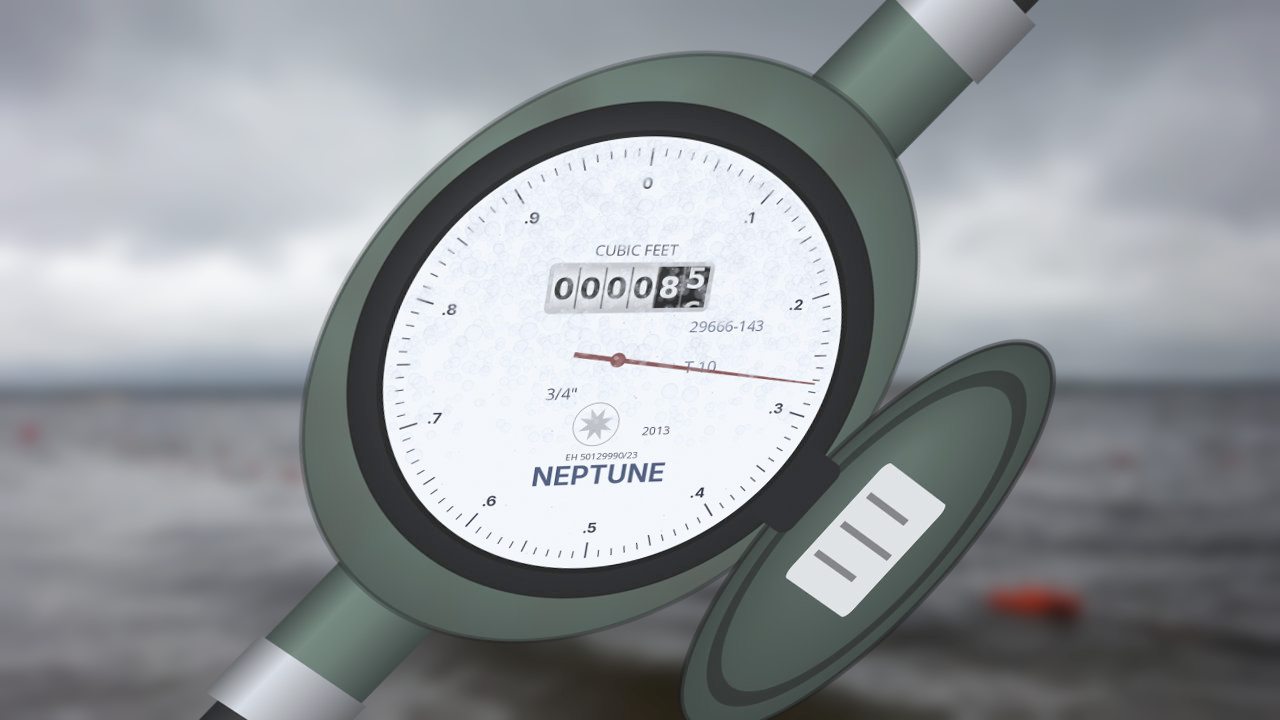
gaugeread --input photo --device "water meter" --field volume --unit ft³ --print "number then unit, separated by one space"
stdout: 85.27 ft³
